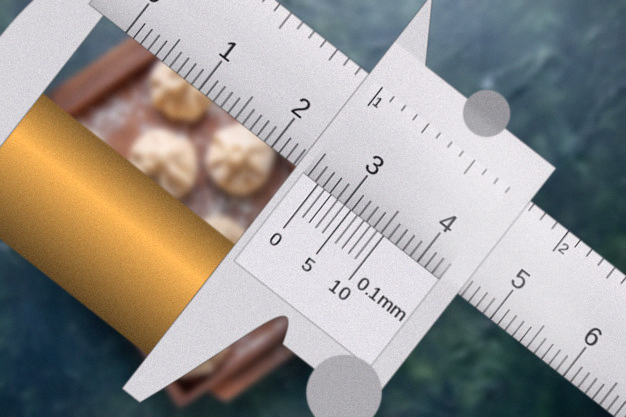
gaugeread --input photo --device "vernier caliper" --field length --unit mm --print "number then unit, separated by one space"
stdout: 26.4 mm
